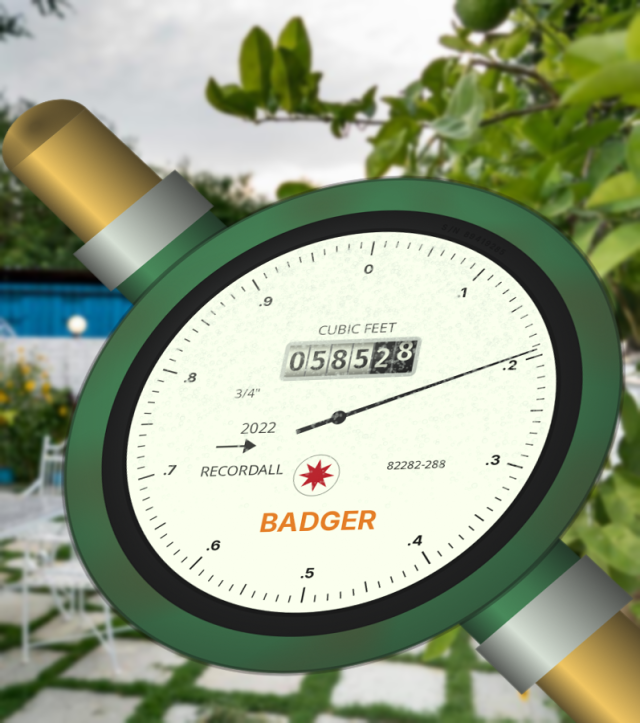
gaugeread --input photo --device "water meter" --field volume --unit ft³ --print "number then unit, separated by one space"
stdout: 58528.19 ft³
